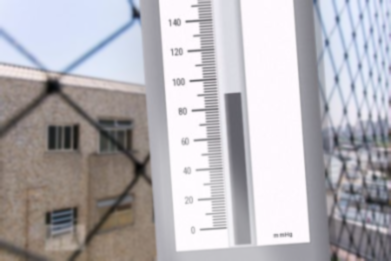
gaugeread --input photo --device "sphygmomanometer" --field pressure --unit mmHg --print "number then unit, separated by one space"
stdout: 90 mmHg
